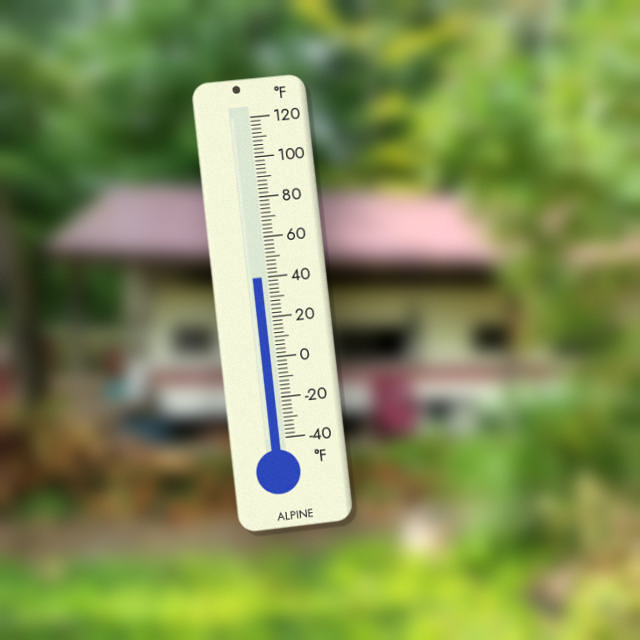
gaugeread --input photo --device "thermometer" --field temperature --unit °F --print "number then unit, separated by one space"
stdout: 40 °F
